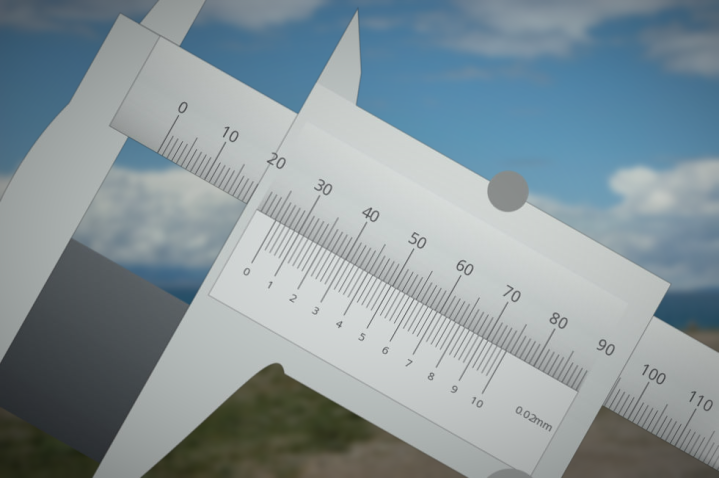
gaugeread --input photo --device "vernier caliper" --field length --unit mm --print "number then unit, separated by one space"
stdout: 25.2 mm
